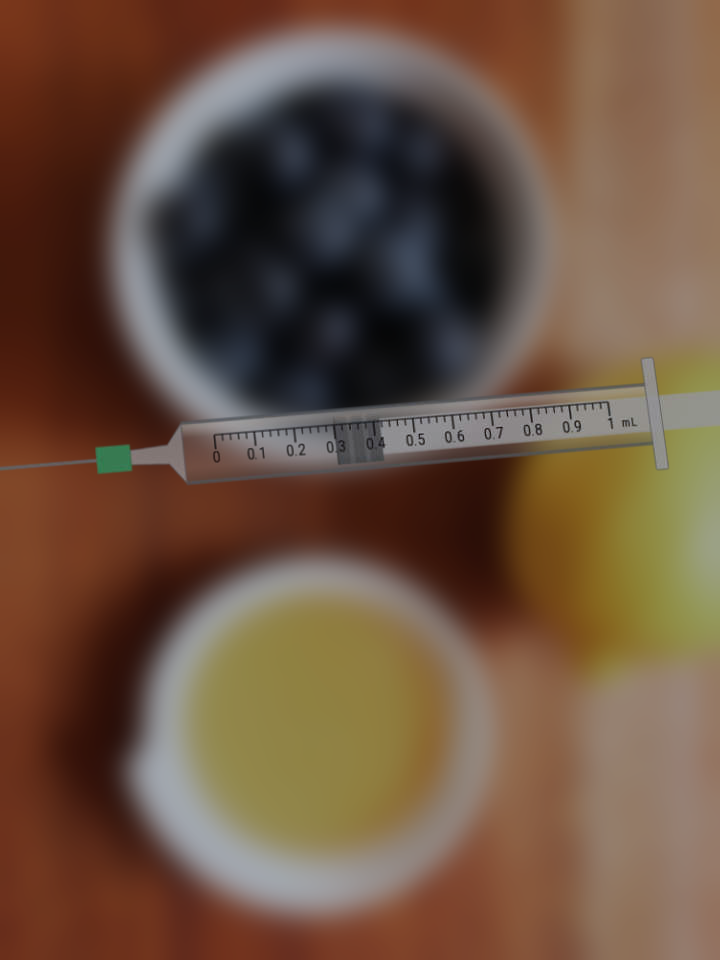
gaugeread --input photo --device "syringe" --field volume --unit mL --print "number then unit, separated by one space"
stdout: 0.3 mL
